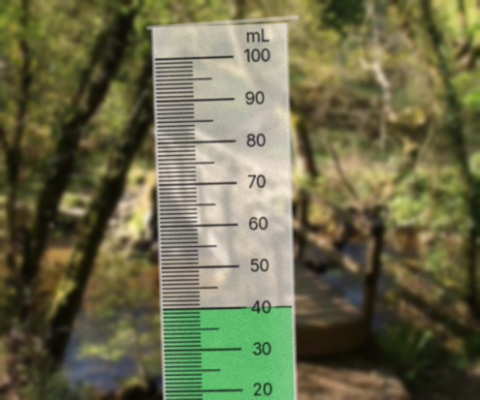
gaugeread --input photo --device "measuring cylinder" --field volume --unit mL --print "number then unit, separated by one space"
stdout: 40 mL
